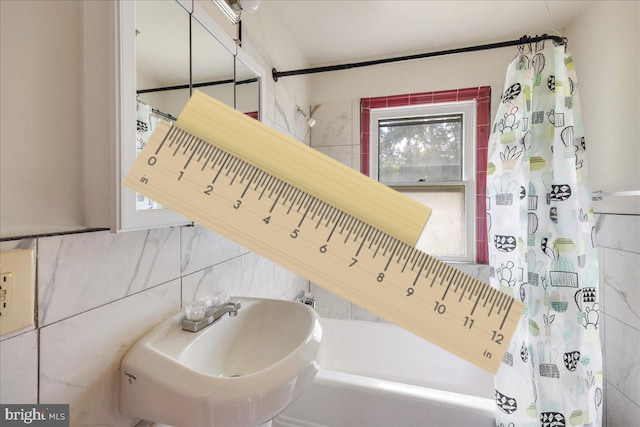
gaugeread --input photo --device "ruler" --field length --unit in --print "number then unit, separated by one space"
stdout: 8.5 in
